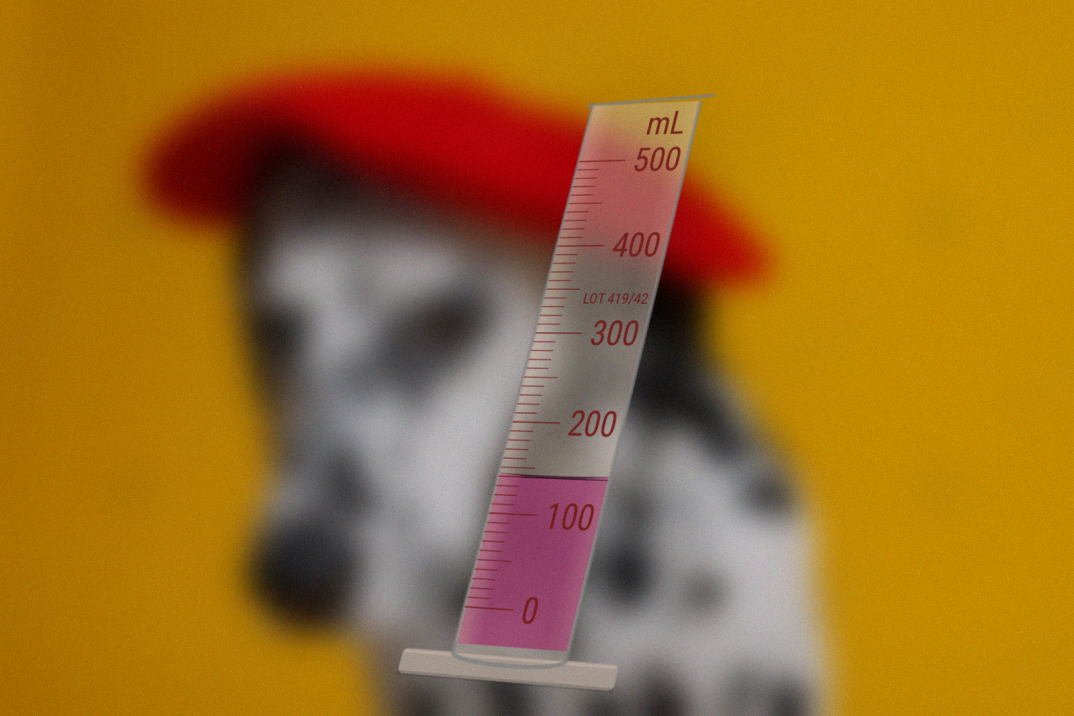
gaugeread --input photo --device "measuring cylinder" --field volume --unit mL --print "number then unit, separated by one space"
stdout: 140 mL
